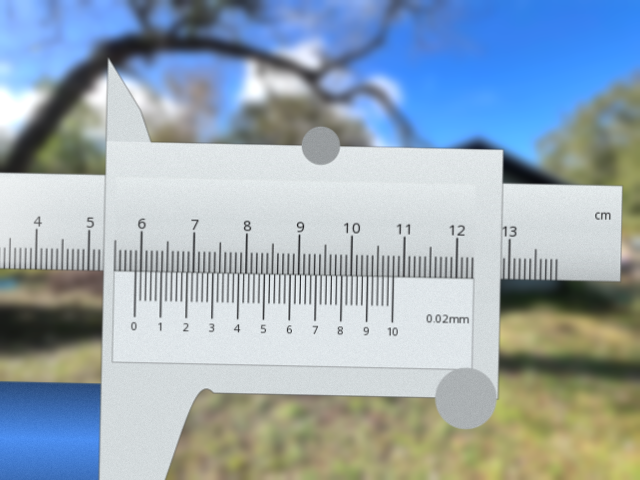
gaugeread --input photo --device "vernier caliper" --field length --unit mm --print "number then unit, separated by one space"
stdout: 59.0 mm
